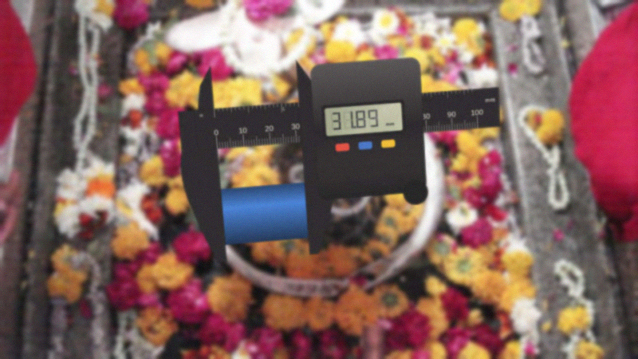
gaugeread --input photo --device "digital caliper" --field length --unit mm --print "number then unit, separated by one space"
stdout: 31.89 mm
